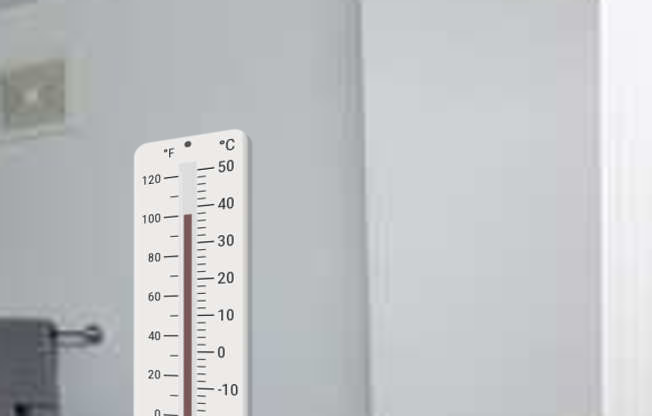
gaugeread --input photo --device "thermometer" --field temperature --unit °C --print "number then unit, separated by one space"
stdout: 38 °C
